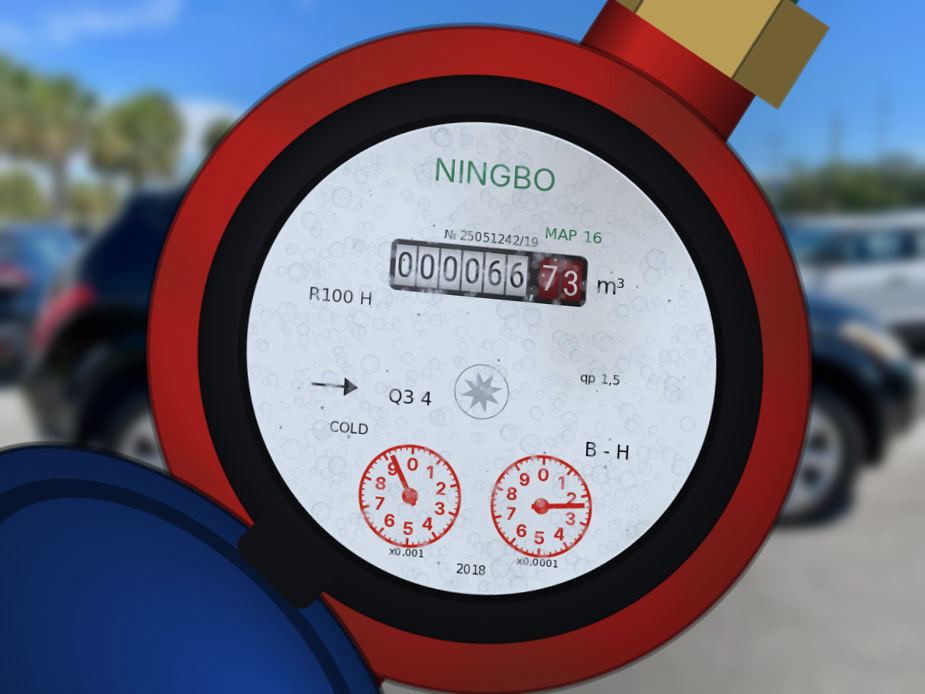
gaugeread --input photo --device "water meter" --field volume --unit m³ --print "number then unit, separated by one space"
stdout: 66.7292 m³
